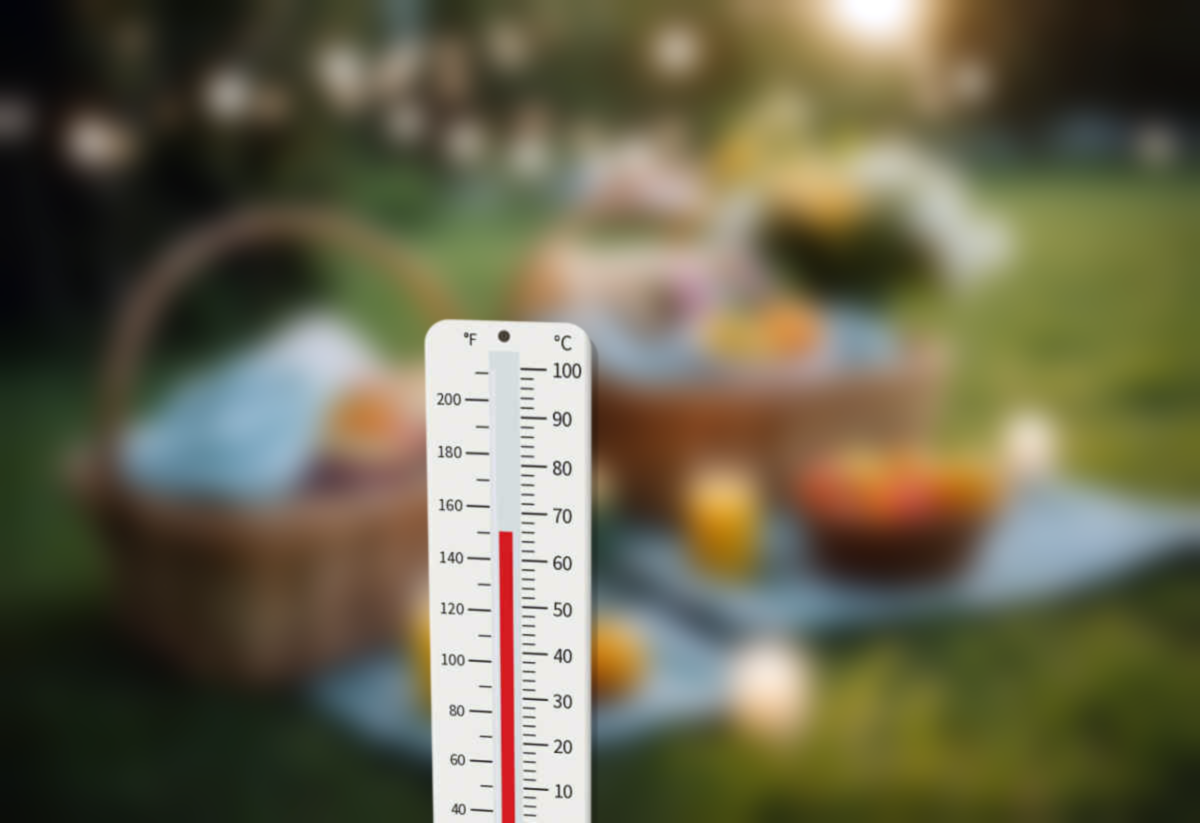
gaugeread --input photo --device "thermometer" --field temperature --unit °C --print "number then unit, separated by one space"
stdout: 66 °C
